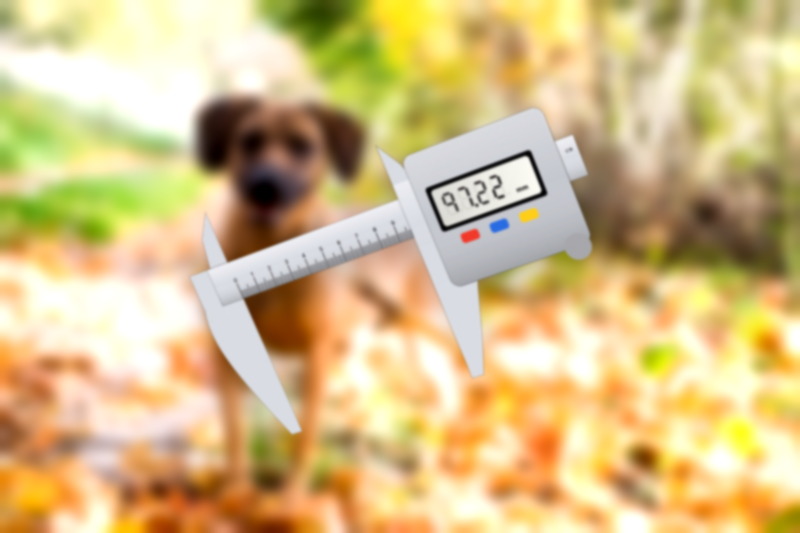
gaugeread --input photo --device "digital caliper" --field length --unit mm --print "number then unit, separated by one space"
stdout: 97.22 mm
